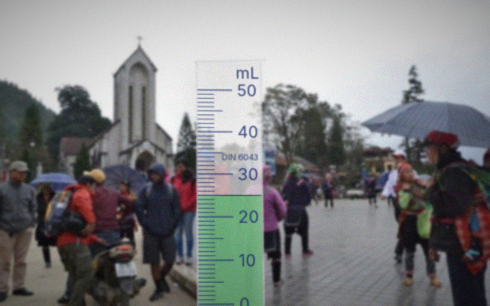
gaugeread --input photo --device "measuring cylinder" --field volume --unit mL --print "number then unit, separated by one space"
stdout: 25 mL
